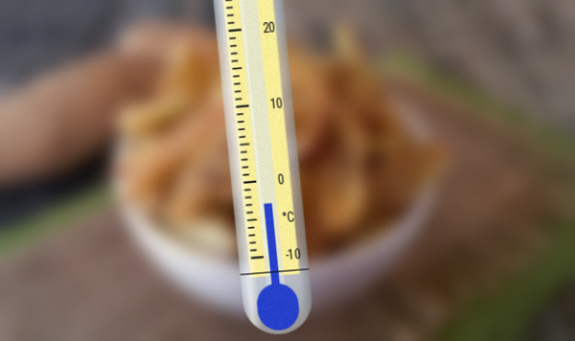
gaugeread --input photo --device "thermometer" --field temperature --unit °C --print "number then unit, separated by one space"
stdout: -3 °C
